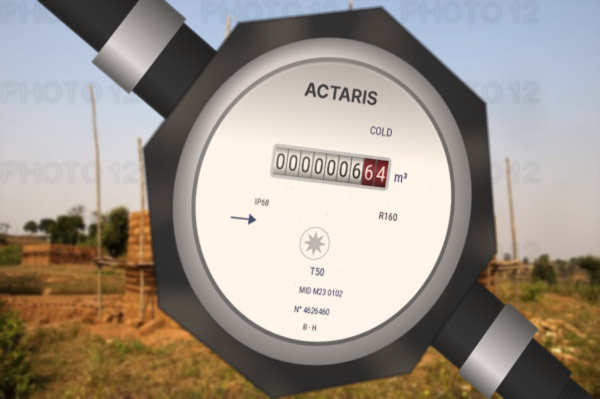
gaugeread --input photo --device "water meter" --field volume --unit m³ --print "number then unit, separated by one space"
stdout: 6.64 m³
